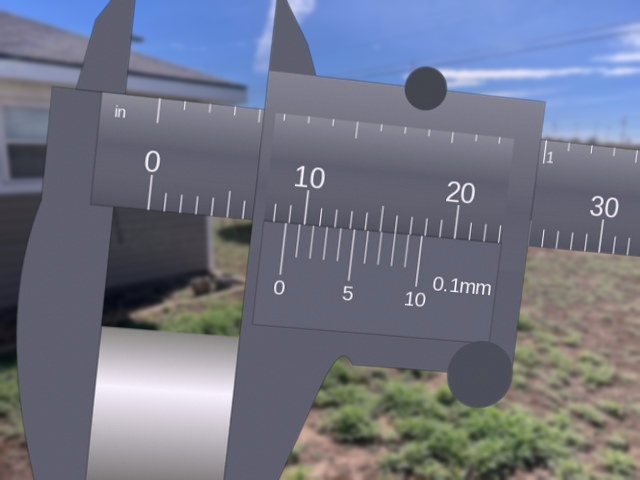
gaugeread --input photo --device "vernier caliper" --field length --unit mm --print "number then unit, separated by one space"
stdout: 8.8 mm
